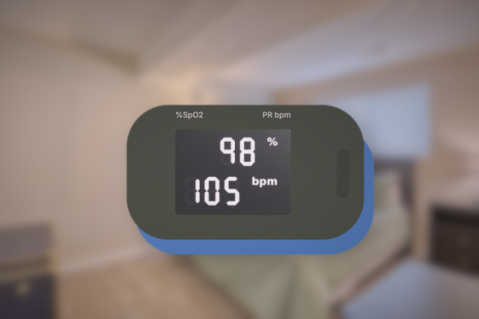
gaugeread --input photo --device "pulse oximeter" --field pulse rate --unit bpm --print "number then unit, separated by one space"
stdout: 105 bpm
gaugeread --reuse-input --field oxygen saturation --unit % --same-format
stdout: 98 %
